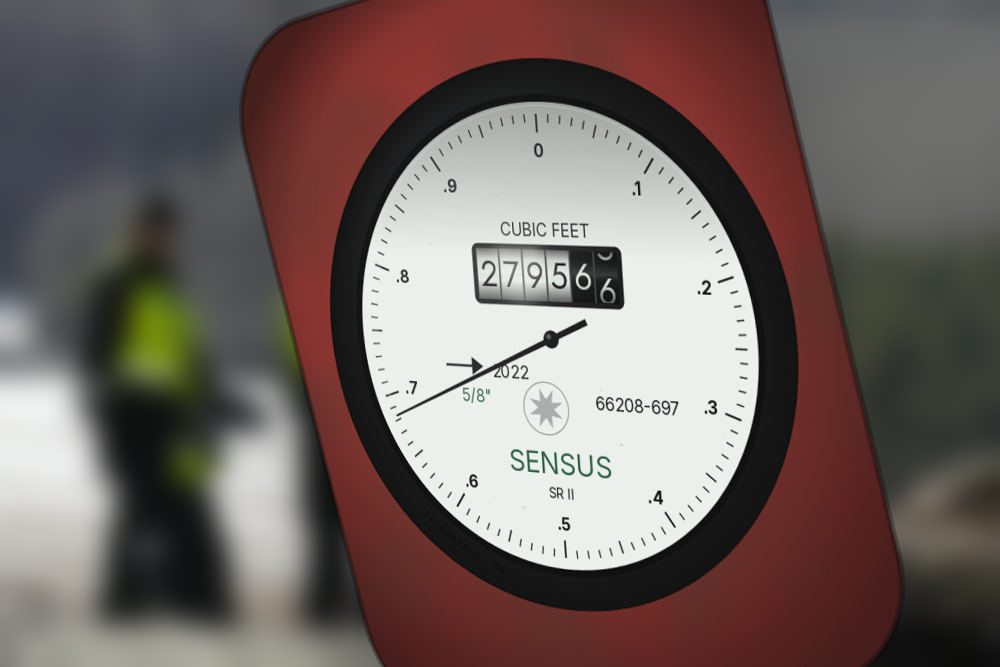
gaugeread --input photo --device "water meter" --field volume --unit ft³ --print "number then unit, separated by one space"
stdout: 279565.68 ft³
